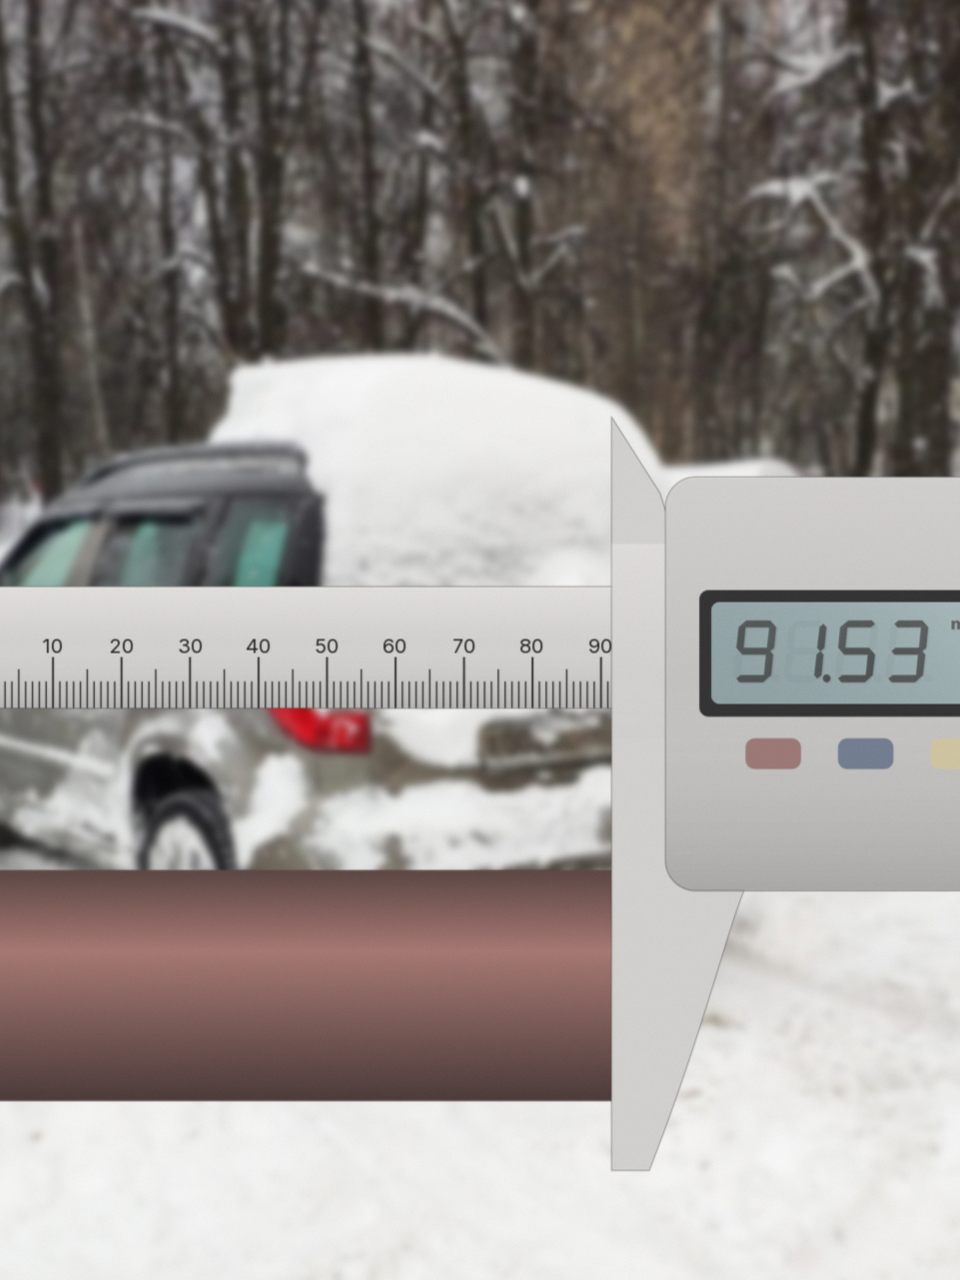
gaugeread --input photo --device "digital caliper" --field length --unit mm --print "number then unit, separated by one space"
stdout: 91.53 mm
